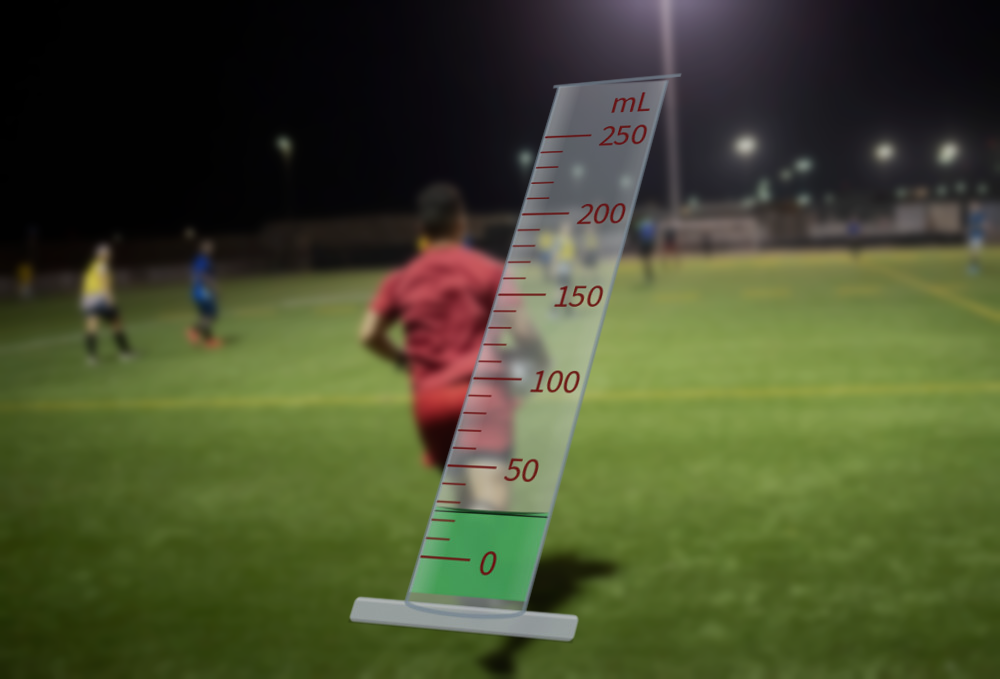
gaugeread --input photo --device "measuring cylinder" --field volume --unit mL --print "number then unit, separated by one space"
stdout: 25 mL
